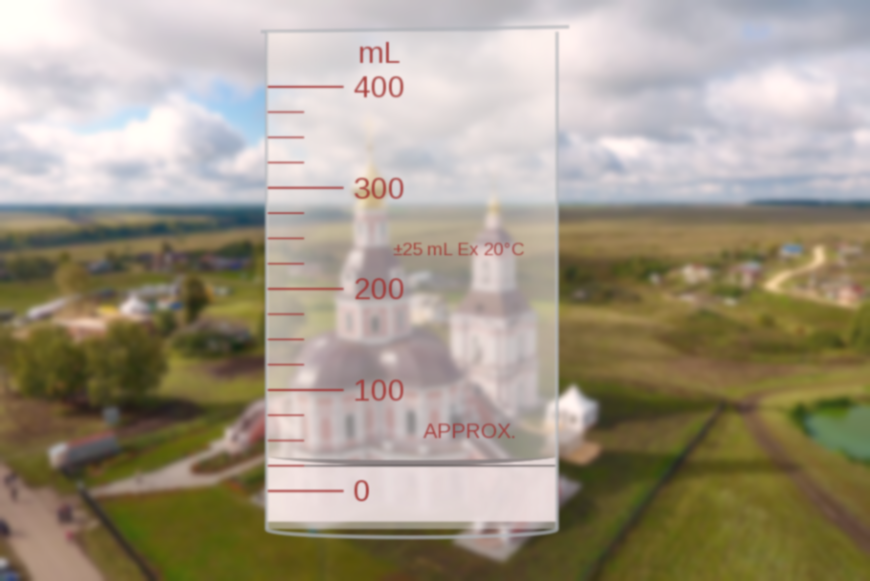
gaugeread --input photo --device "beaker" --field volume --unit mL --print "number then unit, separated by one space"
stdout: 25 mL
